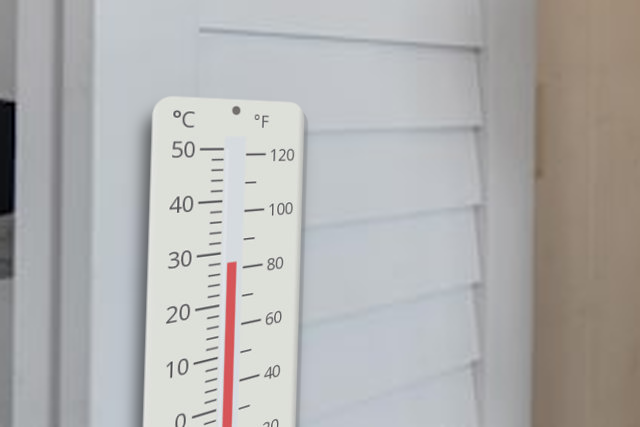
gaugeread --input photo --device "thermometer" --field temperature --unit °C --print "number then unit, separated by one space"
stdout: 28 °C
